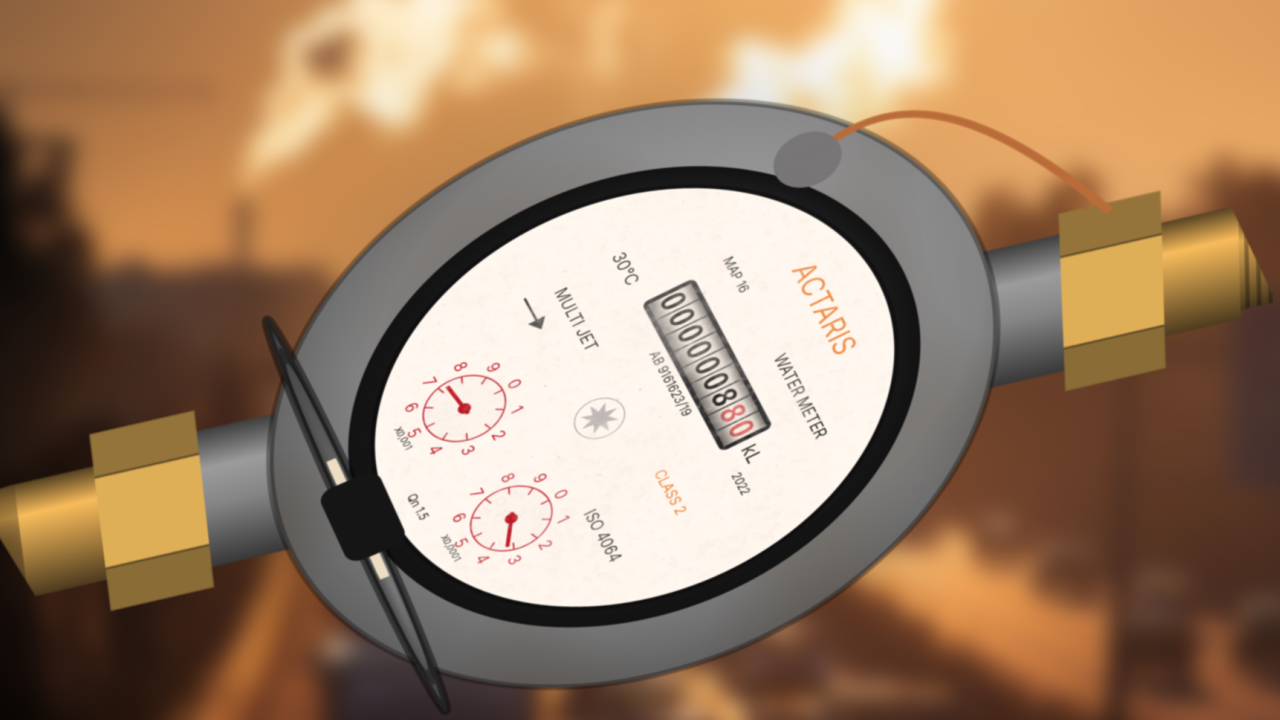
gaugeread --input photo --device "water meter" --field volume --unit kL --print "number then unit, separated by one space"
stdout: 8.8073 kL
